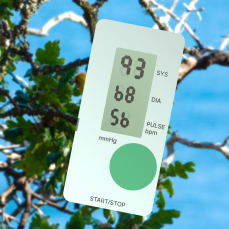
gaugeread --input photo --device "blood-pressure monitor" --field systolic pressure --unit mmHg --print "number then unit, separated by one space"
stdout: 93 mmHg
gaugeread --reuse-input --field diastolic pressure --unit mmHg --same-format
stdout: 68 mmHg
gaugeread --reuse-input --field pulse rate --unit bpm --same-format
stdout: 56 bpm
